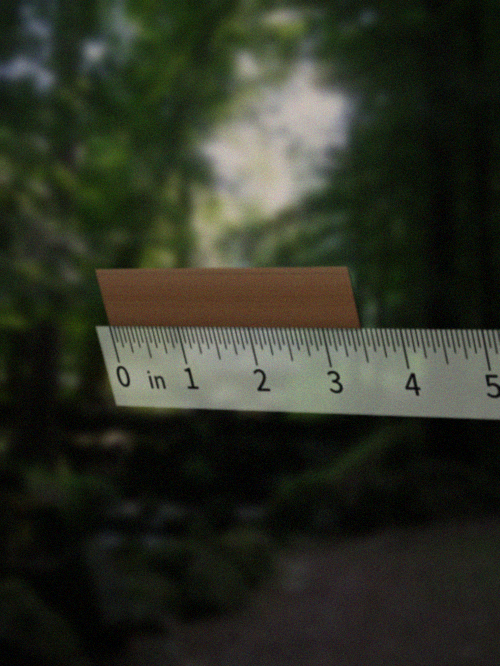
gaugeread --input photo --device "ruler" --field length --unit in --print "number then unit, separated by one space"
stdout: 3.5 in
